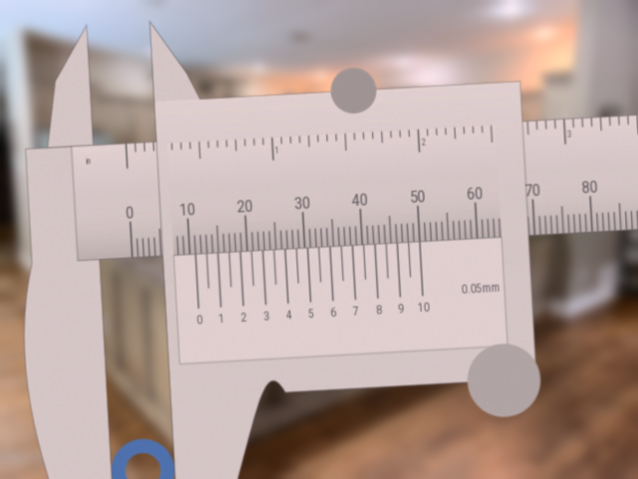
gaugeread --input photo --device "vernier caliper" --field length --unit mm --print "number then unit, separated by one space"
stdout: 11.0 mm
